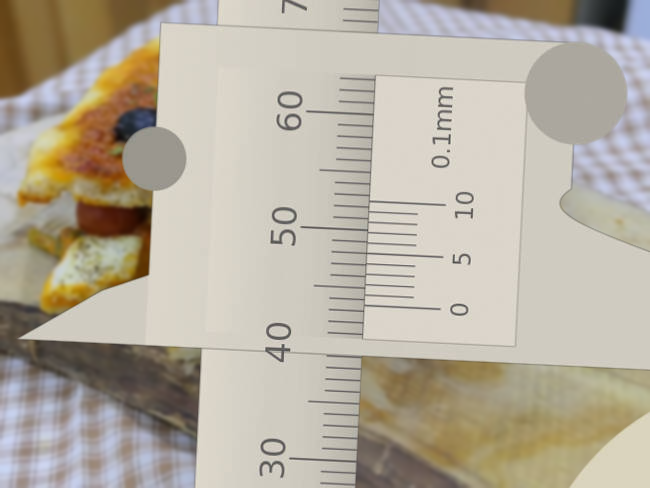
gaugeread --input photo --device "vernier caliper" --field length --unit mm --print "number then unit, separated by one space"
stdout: 43.5 mm
